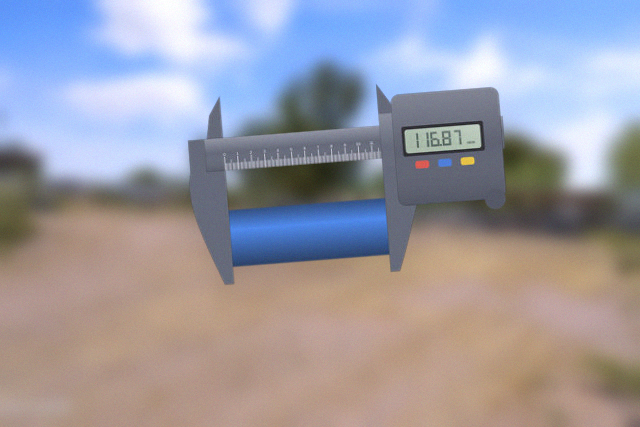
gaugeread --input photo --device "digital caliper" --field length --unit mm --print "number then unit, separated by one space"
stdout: 116.87 mm
